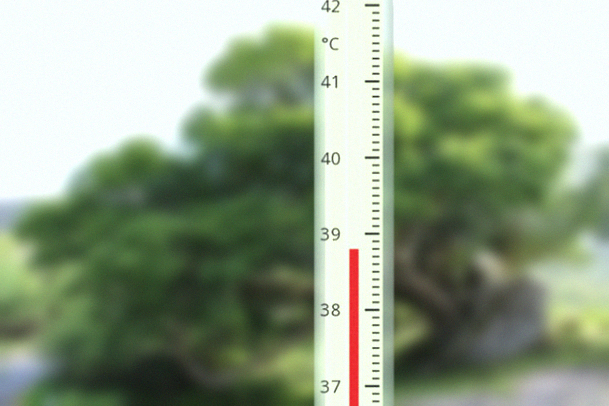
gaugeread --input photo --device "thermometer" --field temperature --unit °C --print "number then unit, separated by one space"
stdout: 38.8 °C
